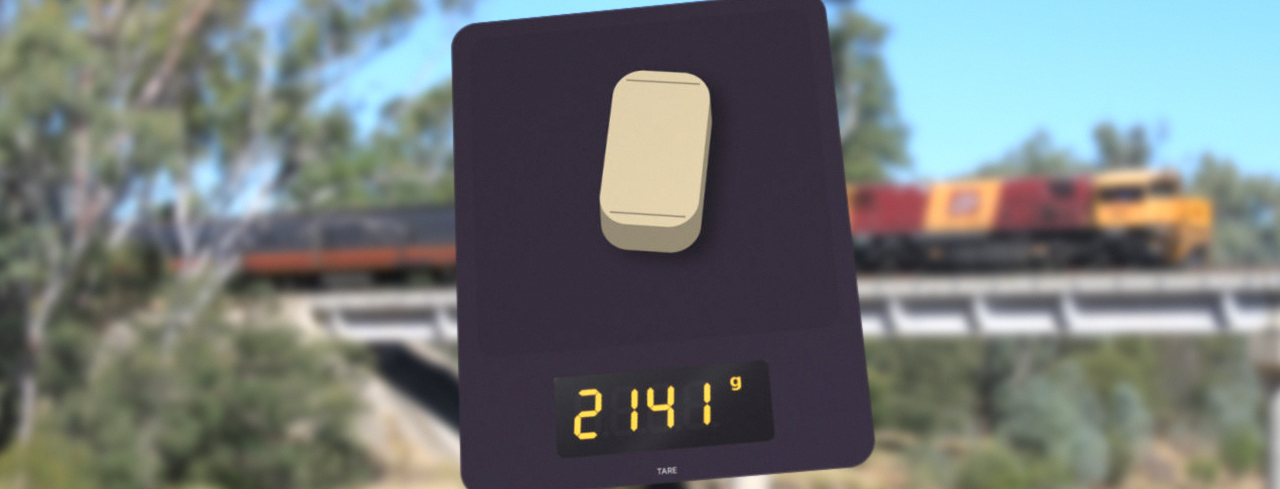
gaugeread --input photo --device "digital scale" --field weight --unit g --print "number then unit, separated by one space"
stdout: 2141 g
